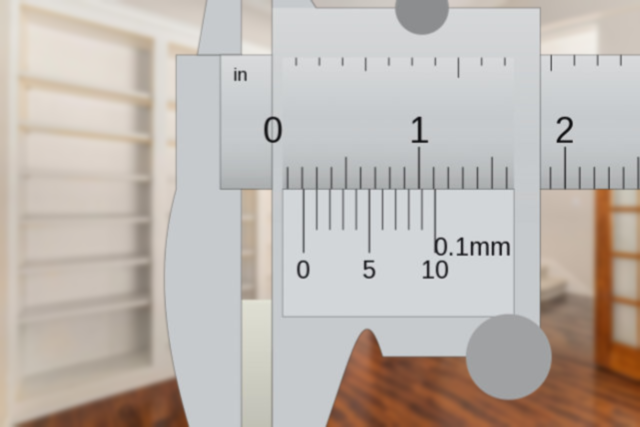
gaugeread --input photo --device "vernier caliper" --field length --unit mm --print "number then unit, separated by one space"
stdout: 2.1 mm
